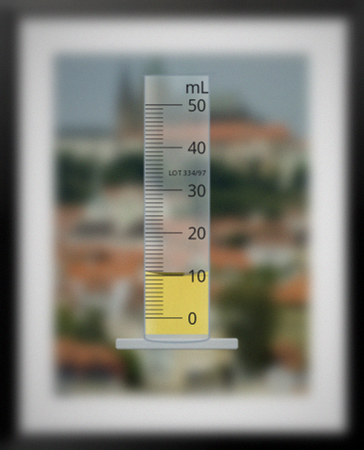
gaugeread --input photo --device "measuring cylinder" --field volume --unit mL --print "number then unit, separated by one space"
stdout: 10 mL
